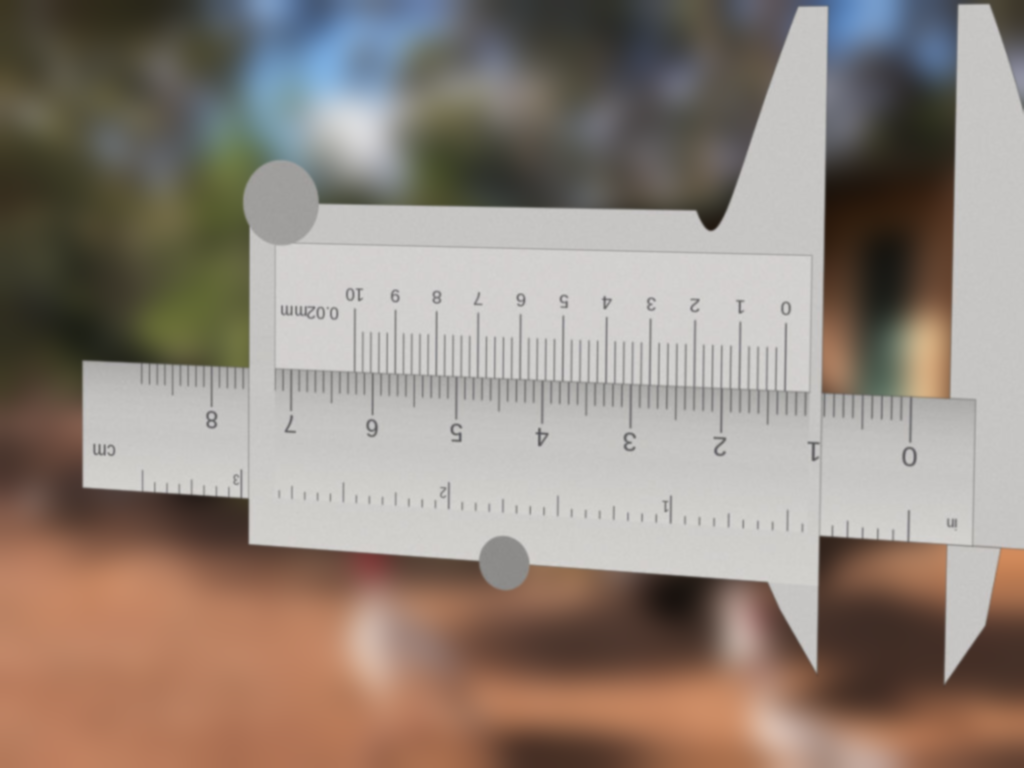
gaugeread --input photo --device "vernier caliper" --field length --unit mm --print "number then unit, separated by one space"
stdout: 13.2 mm
